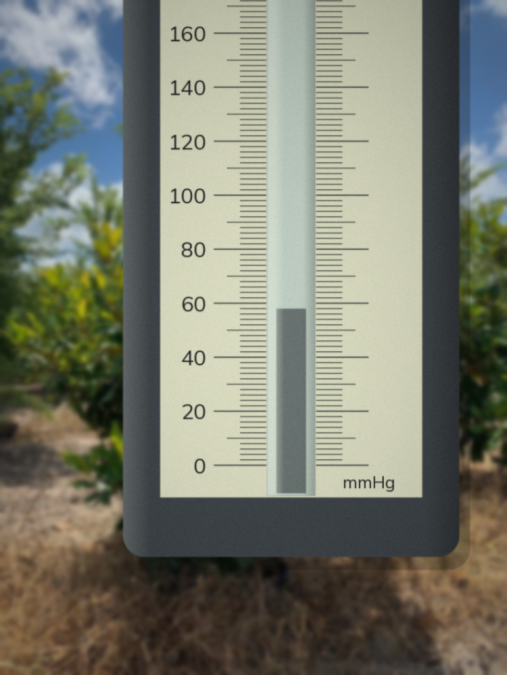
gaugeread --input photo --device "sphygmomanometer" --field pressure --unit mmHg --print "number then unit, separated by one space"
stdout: 58 mmHg
